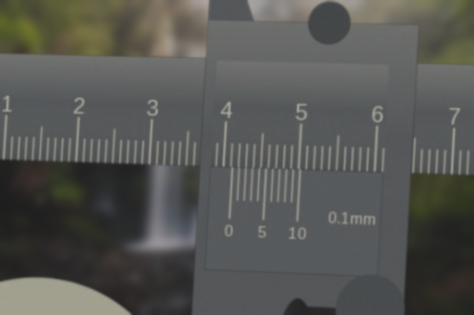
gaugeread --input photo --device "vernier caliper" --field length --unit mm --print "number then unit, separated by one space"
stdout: 41.2 mm
